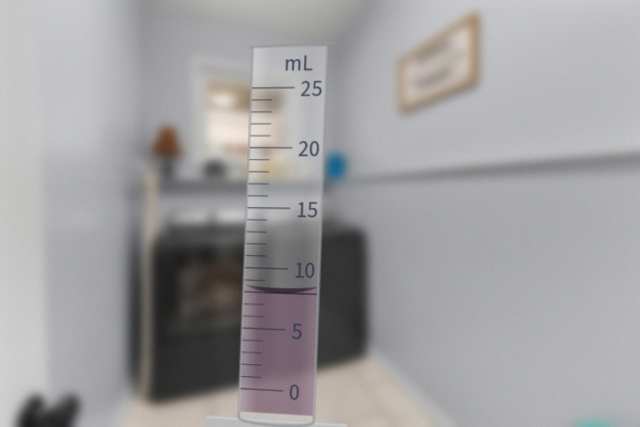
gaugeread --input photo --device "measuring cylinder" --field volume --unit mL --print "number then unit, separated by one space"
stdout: 8 mL
